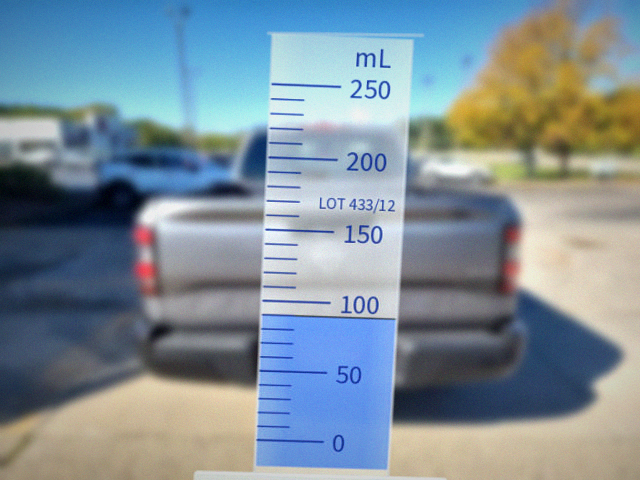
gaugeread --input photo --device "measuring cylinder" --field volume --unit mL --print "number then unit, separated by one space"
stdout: 90 mL
